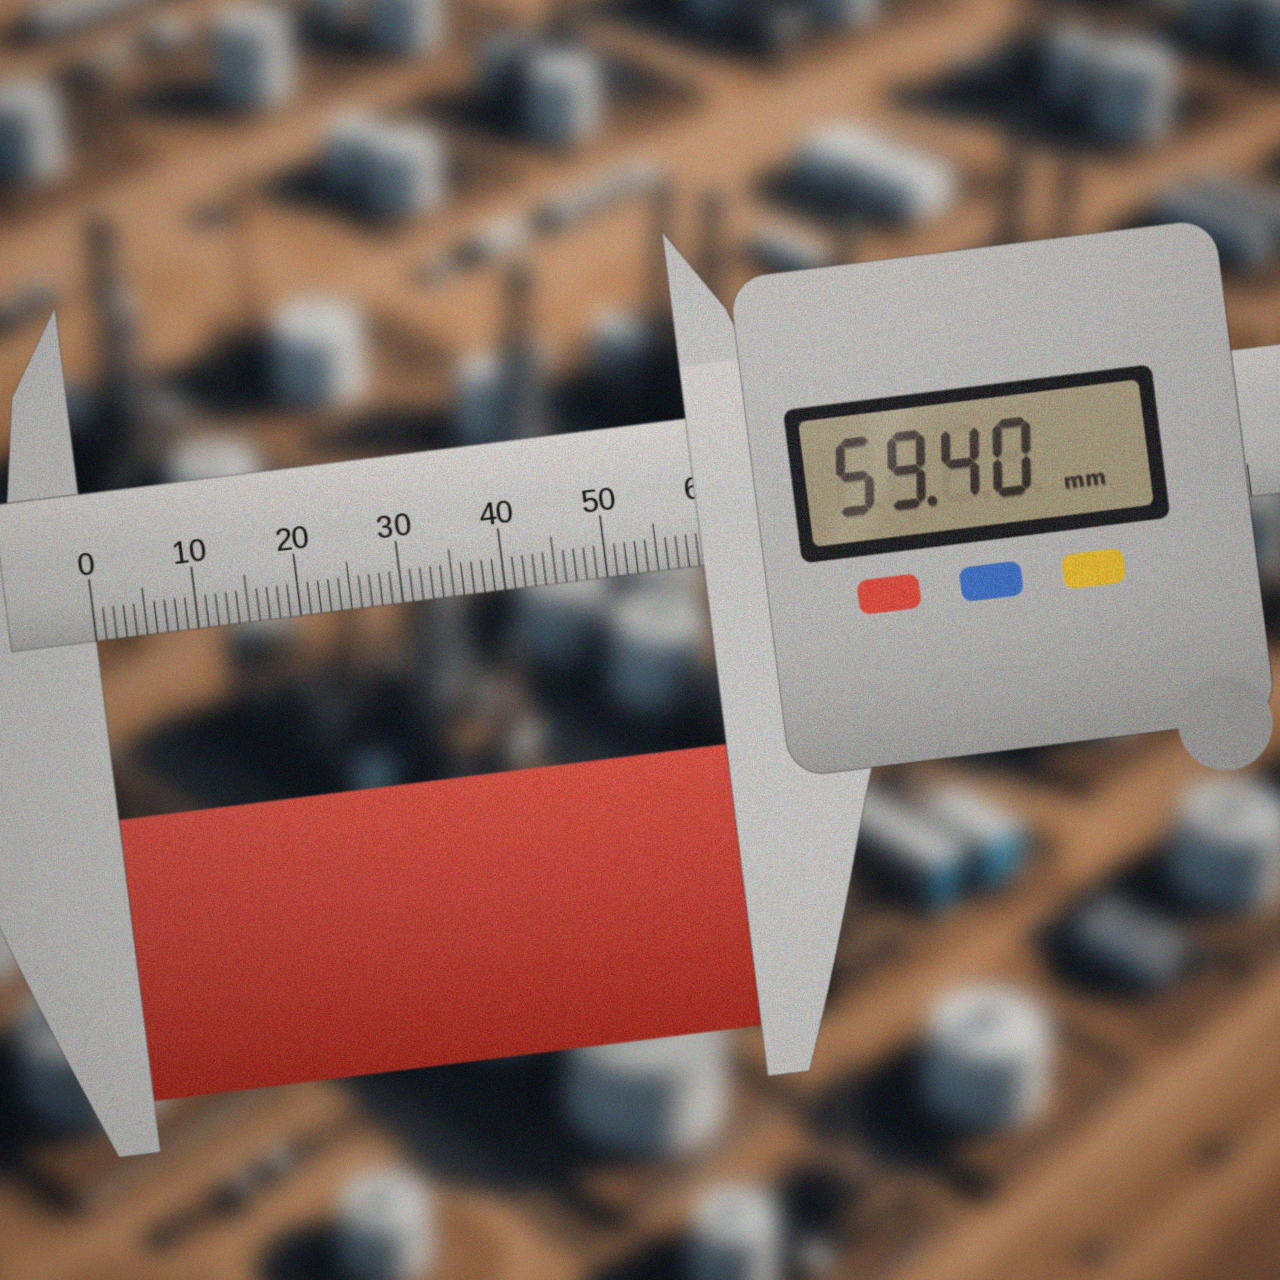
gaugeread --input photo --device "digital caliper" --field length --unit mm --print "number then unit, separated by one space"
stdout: 59.40 mm
